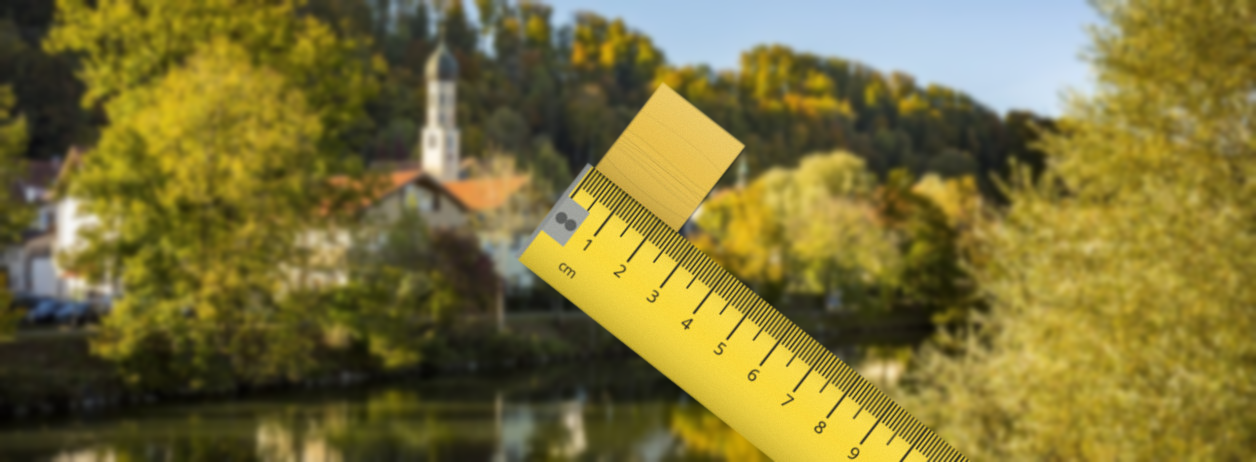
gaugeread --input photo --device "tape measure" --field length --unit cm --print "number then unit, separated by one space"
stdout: 2.5 cm
